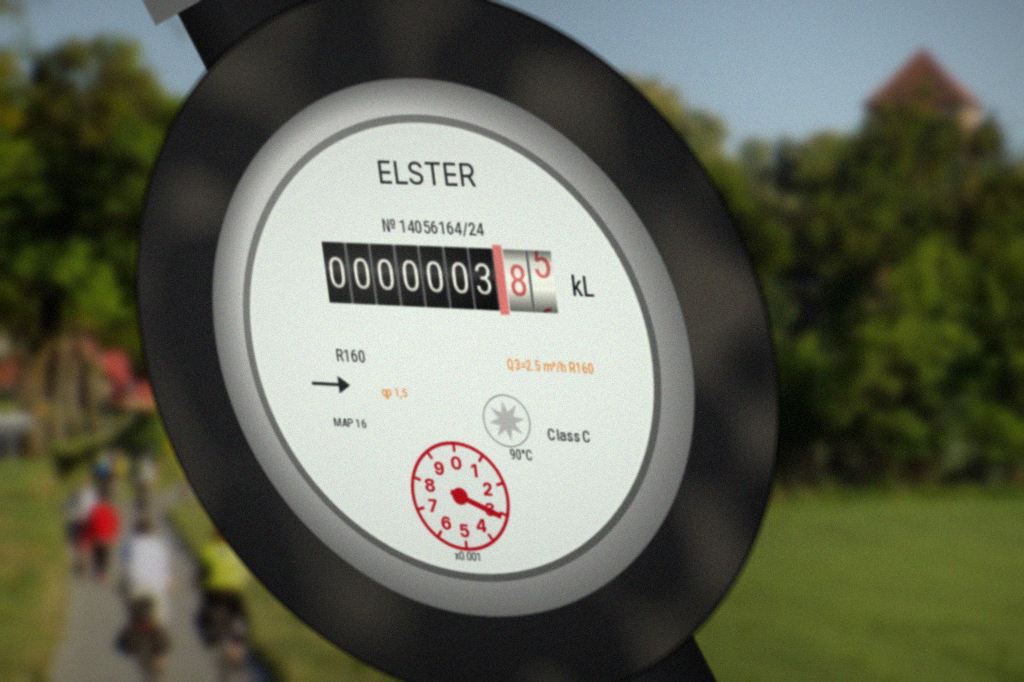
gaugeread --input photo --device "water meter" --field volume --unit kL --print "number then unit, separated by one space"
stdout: 3.853 kL
